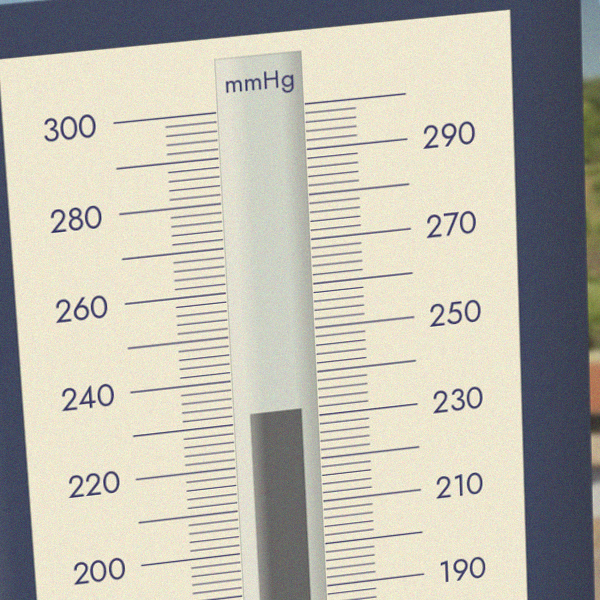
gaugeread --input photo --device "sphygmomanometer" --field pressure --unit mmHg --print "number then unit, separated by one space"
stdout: 232 mmHg
